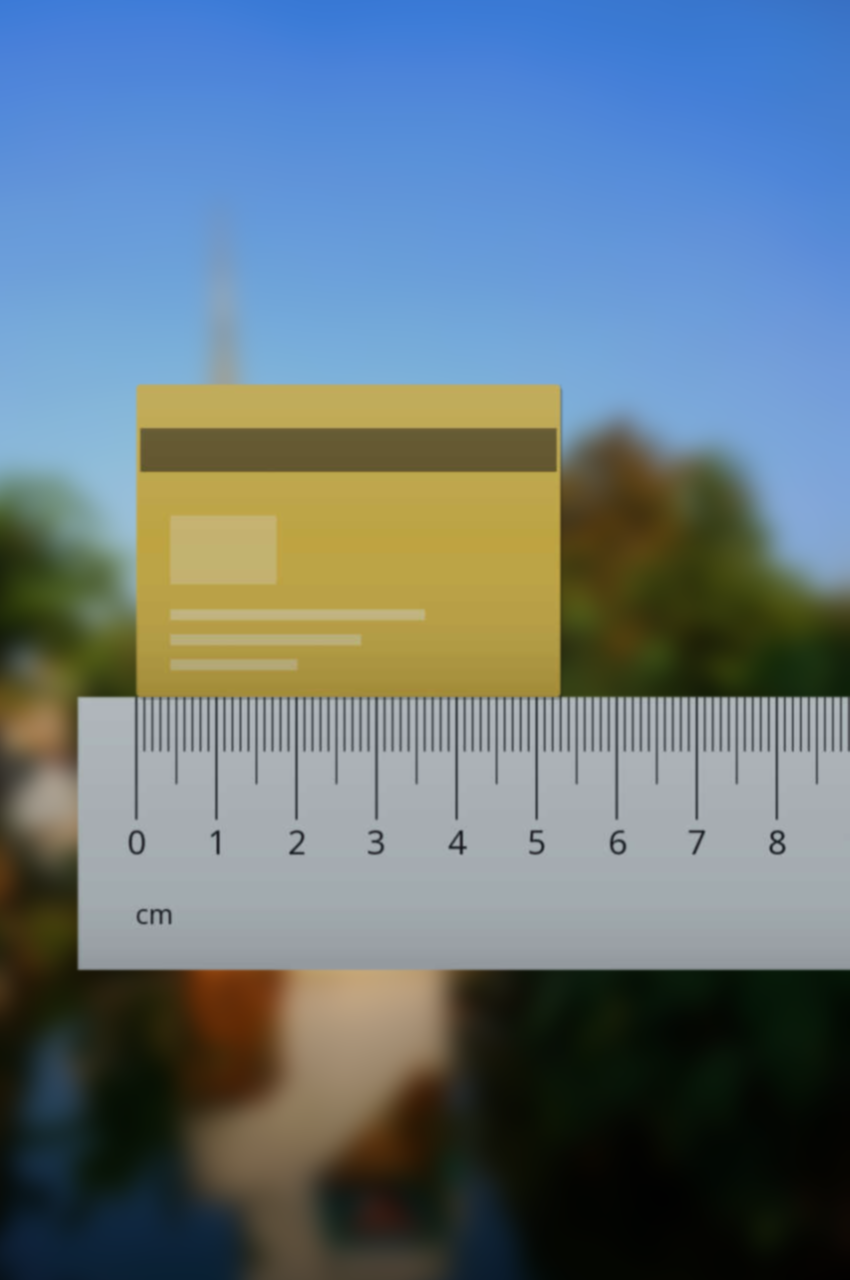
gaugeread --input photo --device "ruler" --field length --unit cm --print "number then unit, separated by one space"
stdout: 5.3 cm
